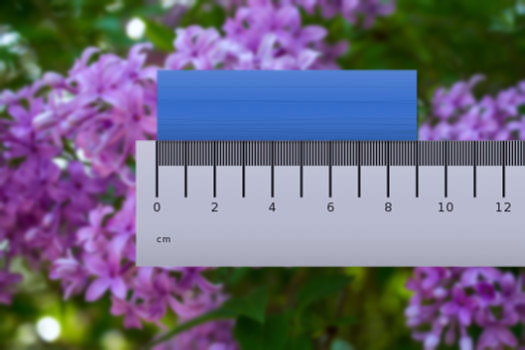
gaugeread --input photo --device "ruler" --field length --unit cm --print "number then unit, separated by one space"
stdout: 9 cm
